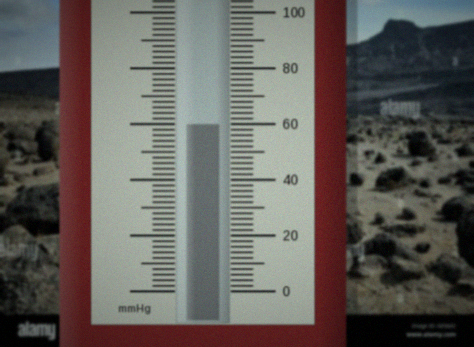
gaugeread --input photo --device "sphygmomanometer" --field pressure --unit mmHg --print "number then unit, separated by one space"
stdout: 60 mmHg
